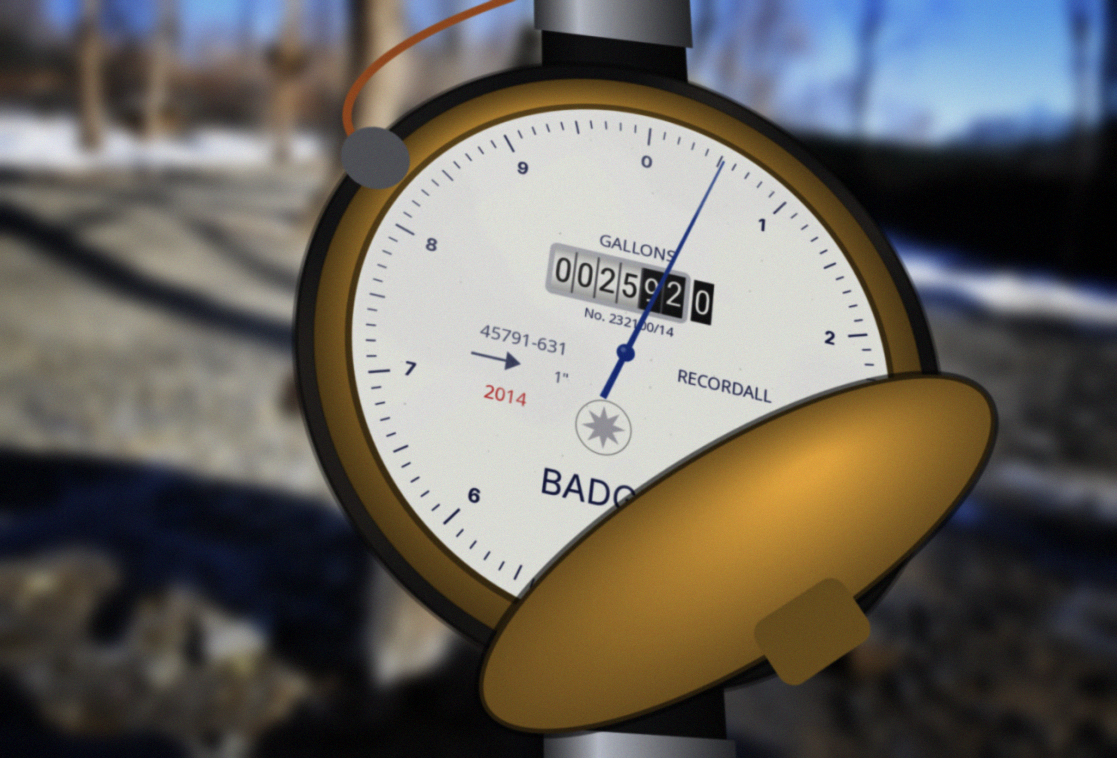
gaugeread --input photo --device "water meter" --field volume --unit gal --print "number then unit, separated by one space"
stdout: 25920.5 gal
